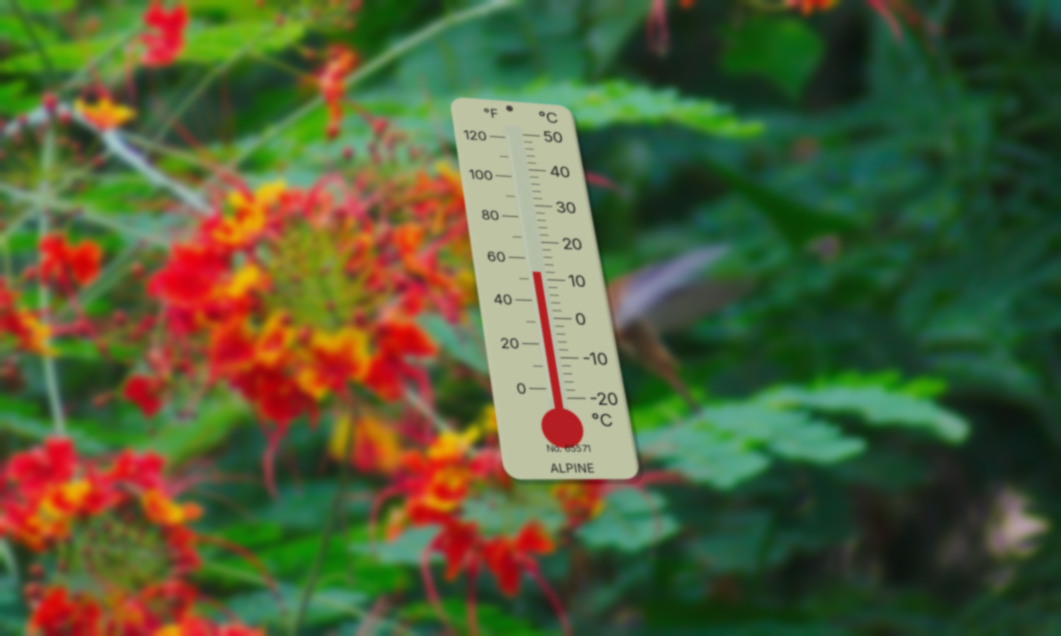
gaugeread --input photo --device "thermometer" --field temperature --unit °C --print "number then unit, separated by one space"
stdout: 12 °C
